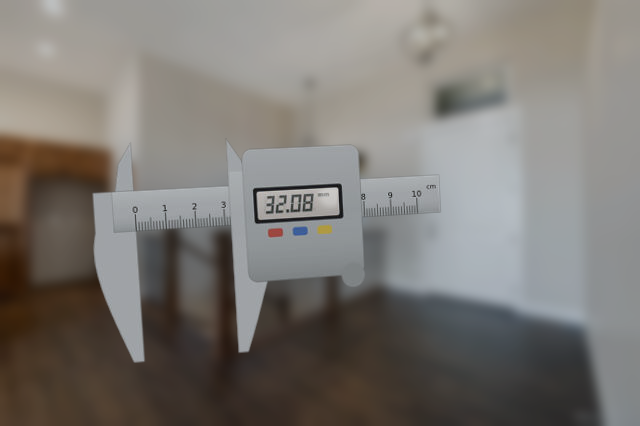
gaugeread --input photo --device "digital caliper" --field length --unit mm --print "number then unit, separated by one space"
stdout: 32.08 mm
